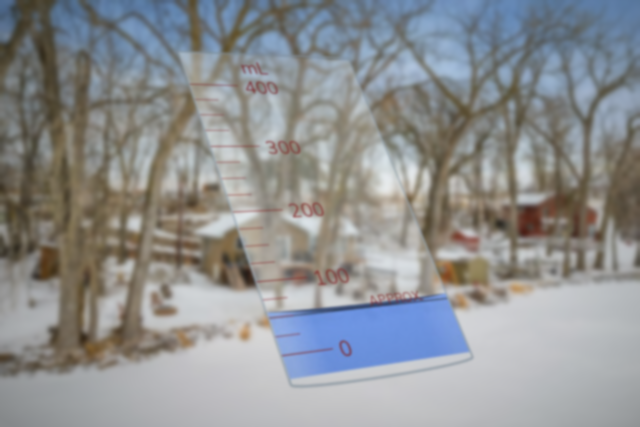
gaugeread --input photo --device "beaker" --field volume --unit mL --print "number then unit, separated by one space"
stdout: 50 mL
